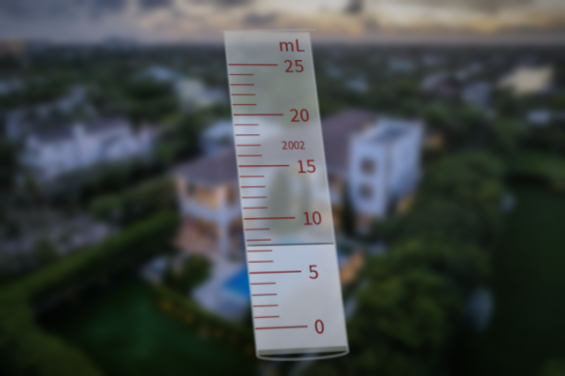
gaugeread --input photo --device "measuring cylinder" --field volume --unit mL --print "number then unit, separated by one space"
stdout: 7.5 mL
